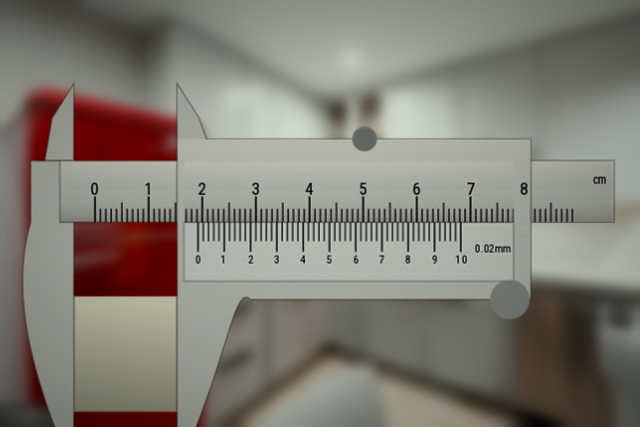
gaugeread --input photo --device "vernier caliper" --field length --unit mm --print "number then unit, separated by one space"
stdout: 19.2 mm
